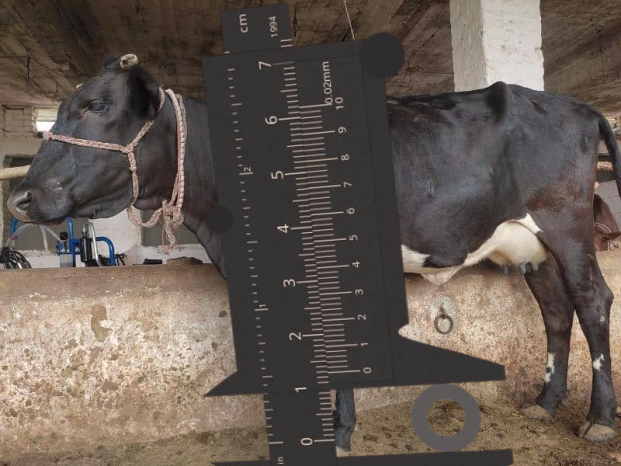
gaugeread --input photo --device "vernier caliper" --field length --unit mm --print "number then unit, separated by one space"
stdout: 12.8 mm
